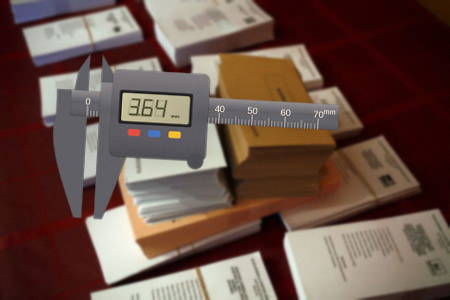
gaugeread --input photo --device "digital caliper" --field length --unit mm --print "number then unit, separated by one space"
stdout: 3.64 mm
